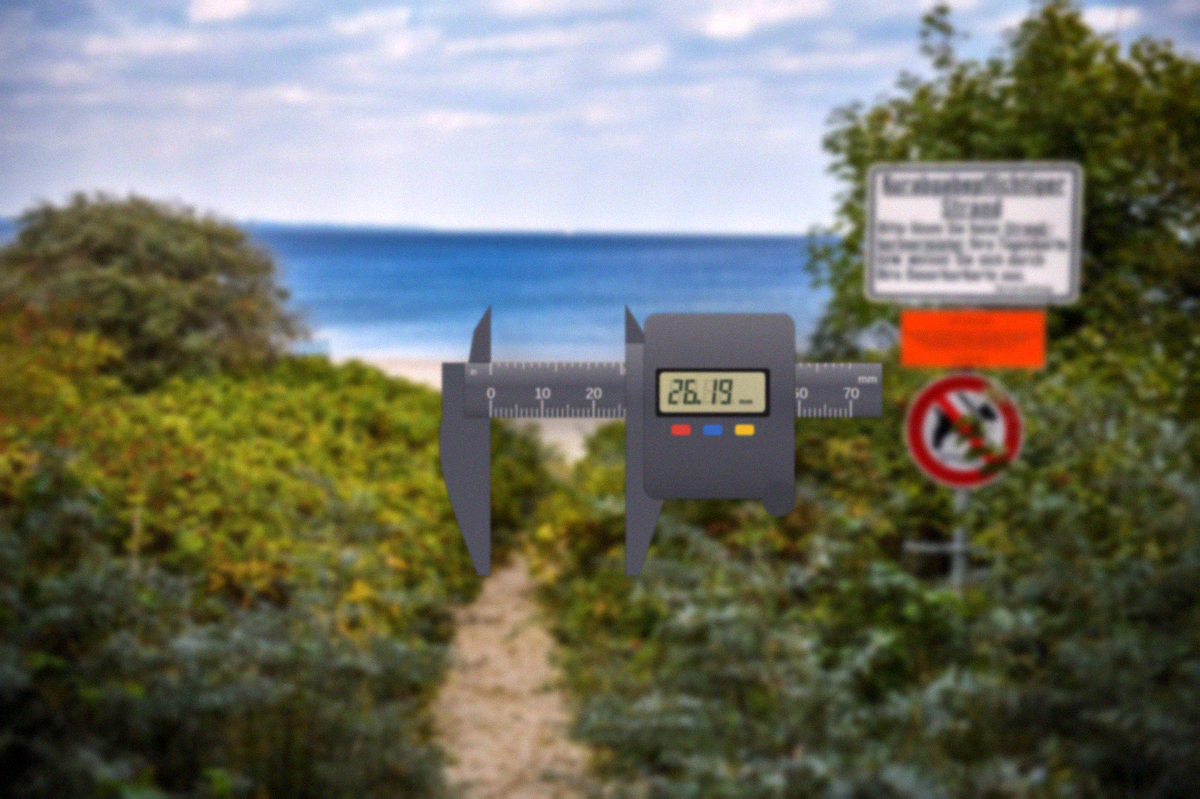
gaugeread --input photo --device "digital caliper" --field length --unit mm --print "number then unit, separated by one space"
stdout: 26.19 mm
